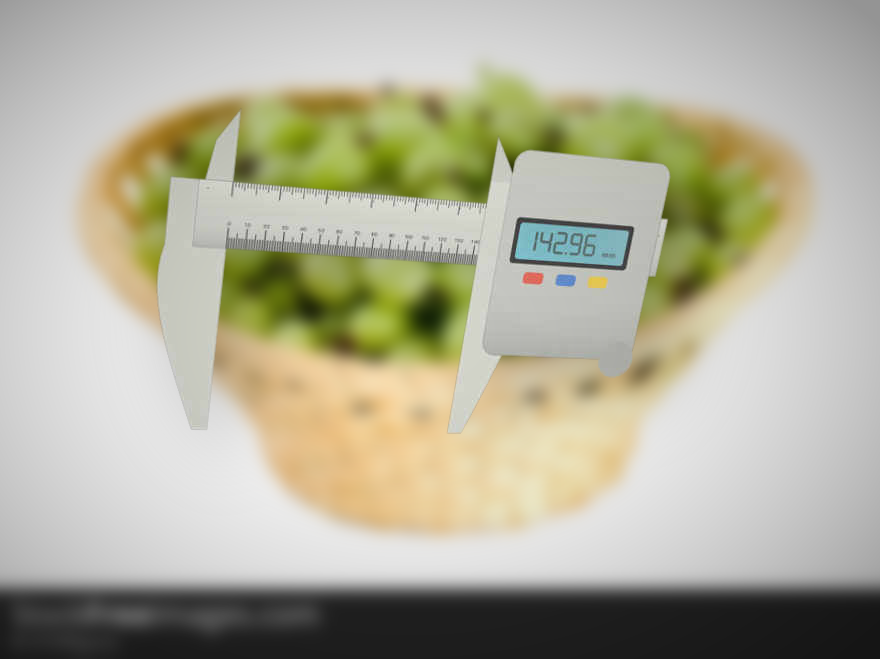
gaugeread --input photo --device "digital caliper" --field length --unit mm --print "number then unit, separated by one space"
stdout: 142.96 mm
